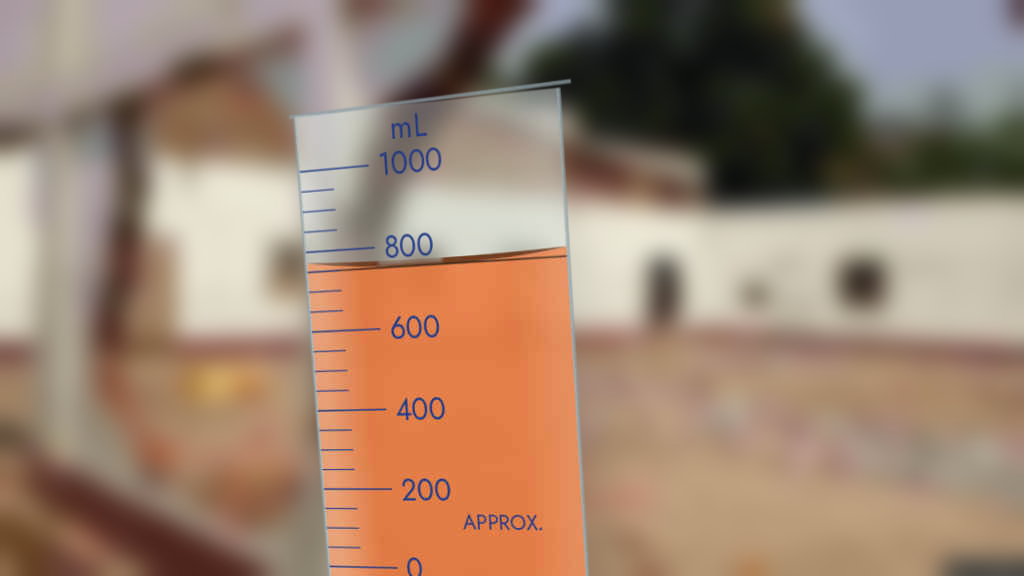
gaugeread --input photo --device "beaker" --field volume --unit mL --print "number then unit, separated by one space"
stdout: 750 mL
